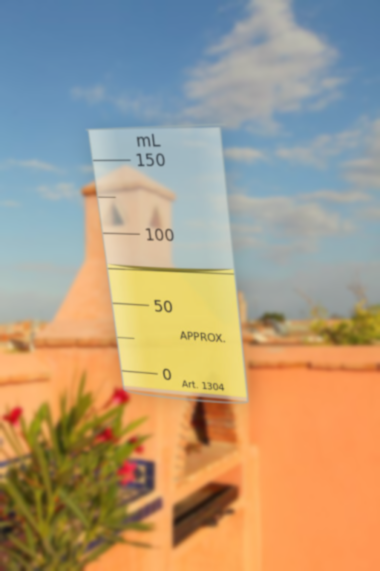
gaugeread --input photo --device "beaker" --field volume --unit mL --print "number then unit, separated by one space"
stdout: 75 mL
